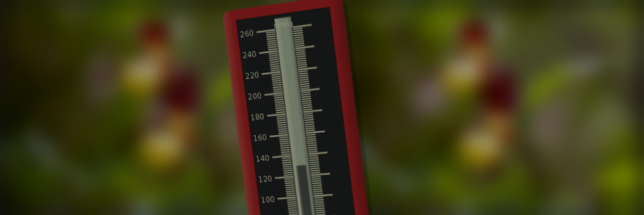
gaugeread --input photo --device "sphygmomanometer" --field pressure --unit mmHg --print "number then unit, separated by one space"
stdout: 130 mmHg
